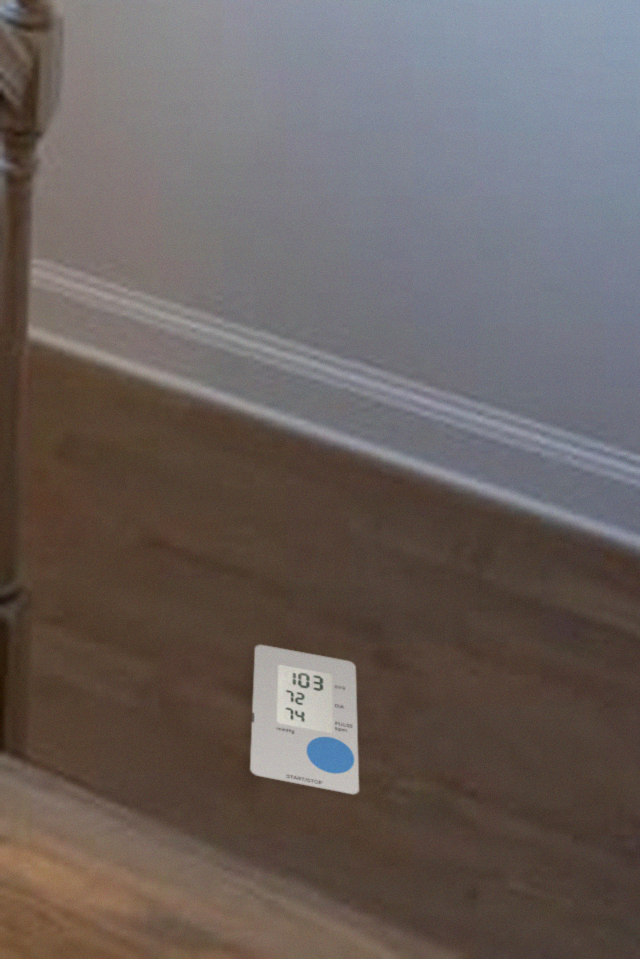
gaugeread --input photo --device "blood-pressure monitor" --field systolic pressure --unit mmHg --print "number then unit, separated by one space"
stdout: 103 mmHg
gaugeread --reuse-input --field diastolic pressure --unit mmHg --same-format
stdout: 72 mmHg
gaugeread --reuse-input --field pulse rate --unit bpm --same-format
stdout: 74 bpm
